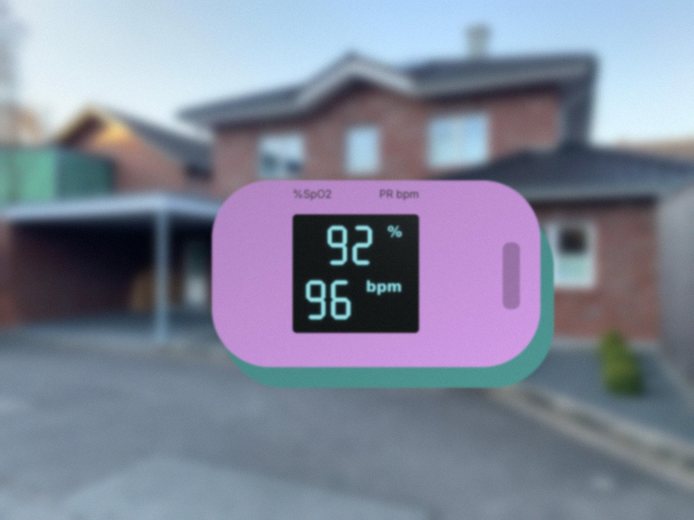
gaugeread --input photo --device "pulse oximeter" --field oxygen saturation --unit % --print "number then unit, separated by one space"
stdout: 92 %
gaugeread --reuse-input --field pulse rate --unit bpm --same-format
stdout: 96 bpm
